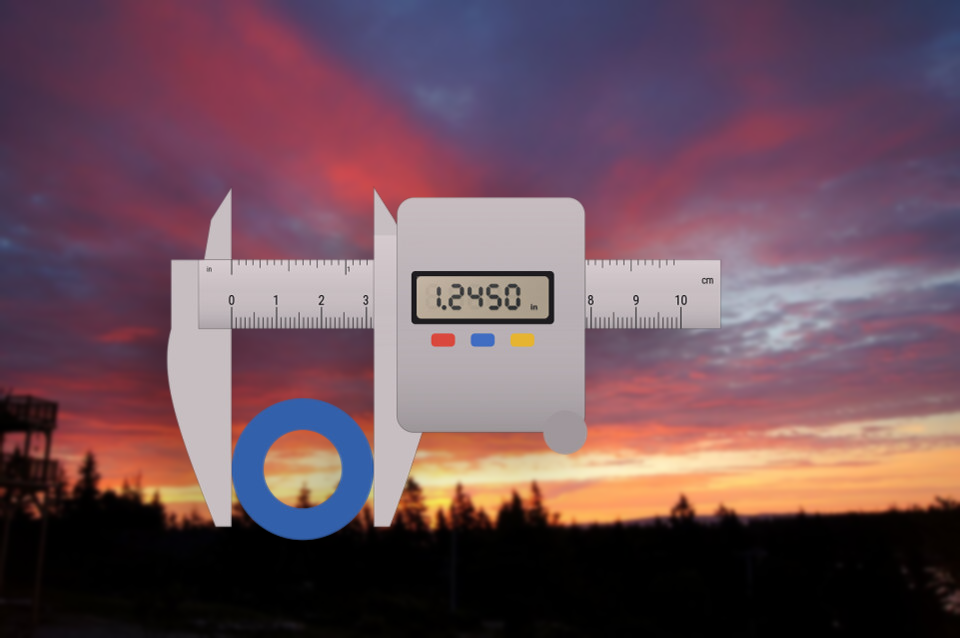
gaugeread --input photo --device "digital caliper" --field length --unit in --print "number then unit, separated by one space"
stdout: 1.2450 in
